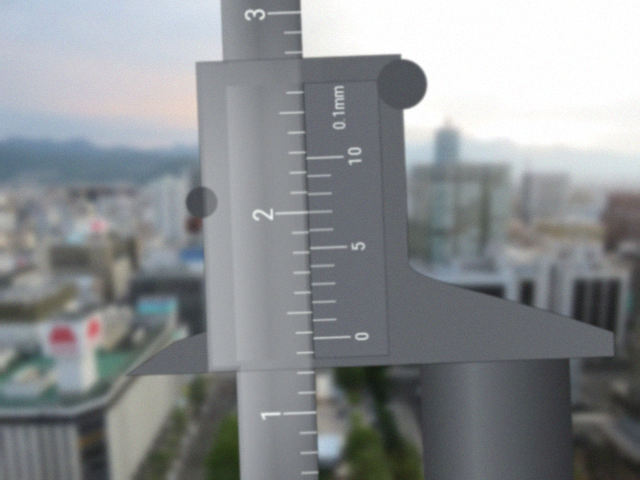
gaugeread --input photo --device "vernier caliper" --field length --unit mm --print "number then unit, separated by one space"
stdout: 13.7 mm
